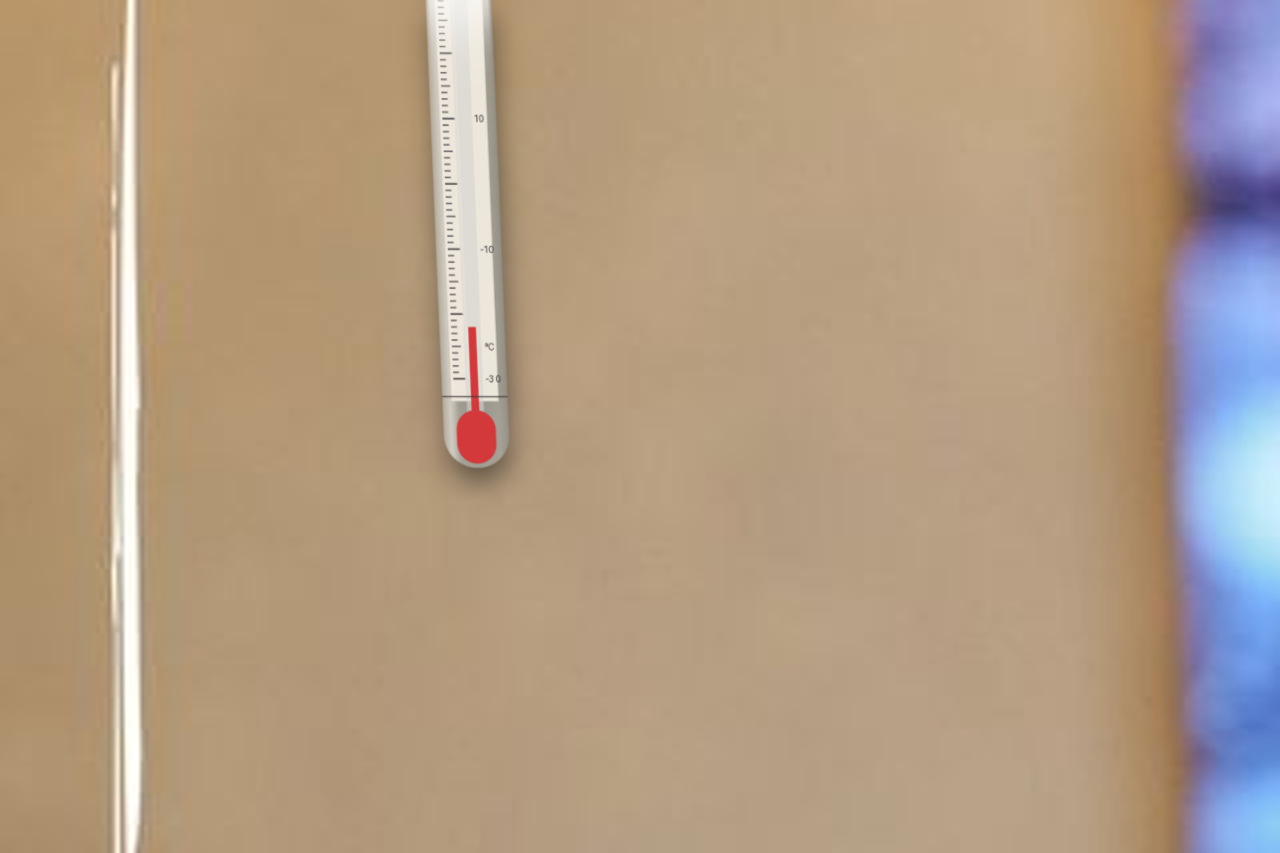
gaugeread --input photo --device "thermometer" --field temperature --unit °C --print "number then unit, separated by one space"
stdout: -22 °C
